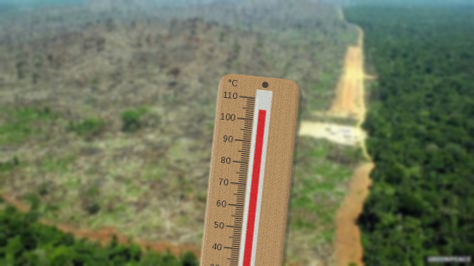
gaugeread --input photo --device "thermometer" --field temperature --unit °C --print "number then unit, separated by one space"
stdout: 105 °C
